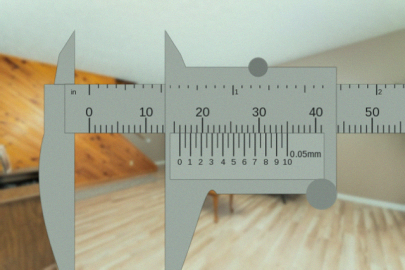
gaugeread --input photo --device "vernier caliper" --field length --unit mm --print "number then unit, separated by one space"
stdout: 16.0 mm
